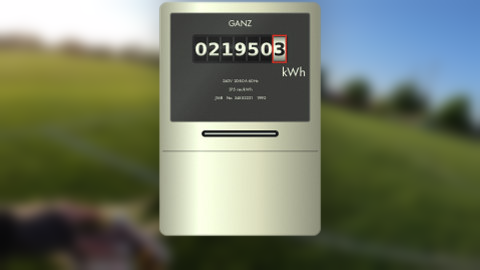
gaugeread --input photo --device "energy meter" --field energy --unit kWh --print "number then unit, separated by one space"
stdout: 21950.3 kWh
